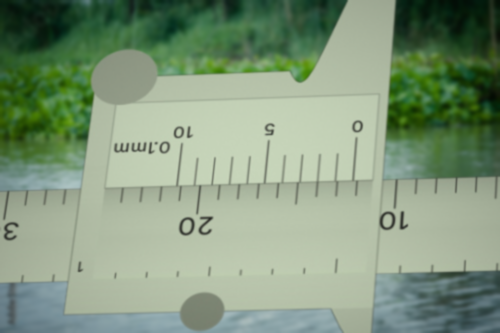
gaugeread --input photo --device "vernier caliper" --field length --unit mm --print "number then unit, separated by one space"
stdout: 12.2 mm
